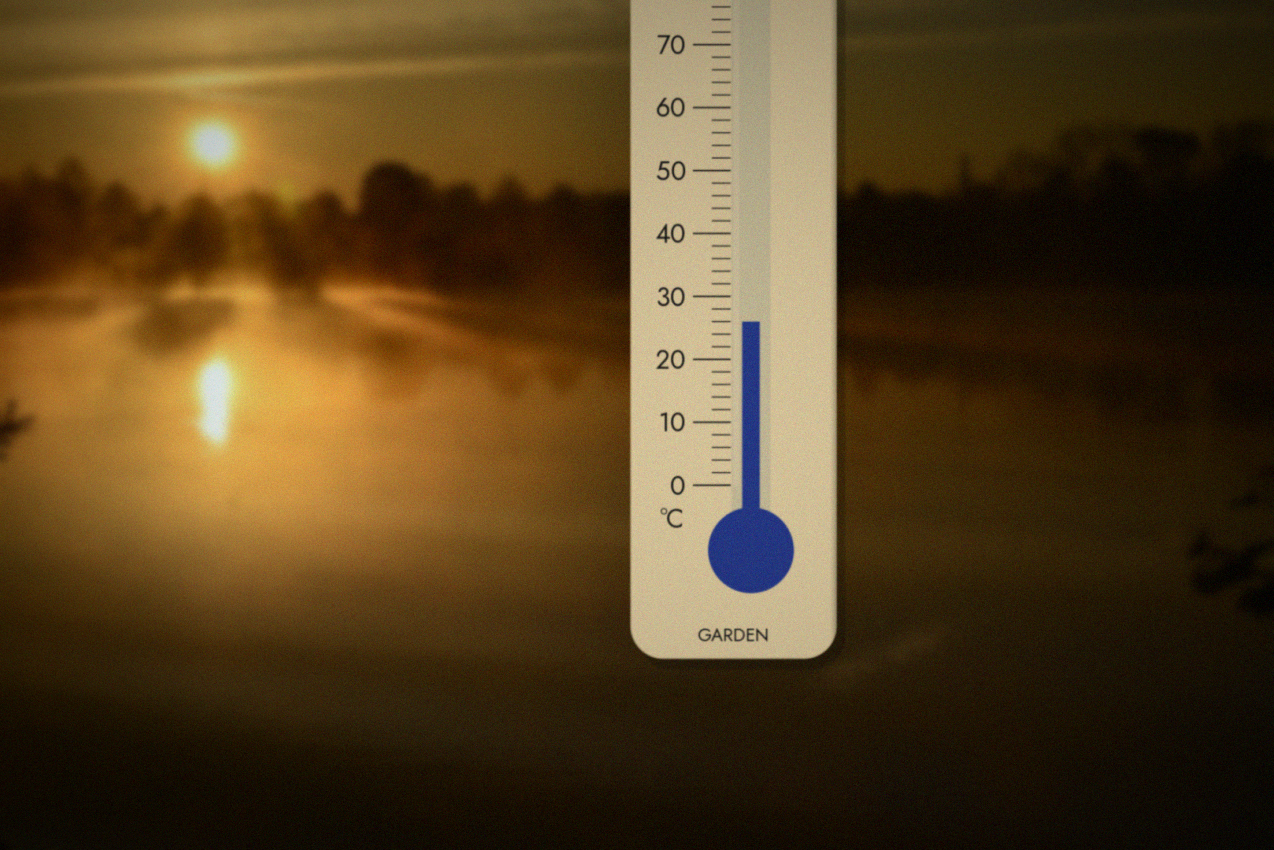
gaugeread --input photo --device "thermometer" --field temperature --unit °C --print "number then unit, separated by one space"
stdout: 26 °C
